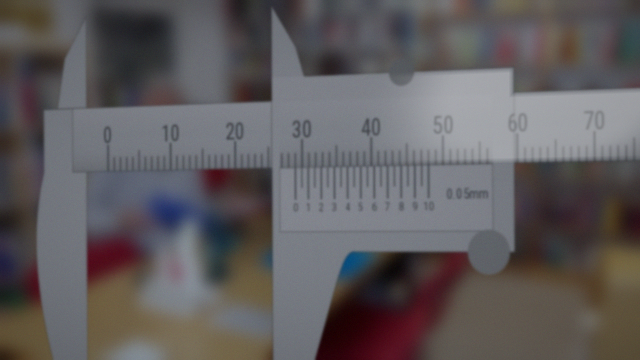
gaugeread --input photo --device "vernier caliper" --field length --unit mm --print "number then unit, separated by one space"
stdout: 29.0 mm
